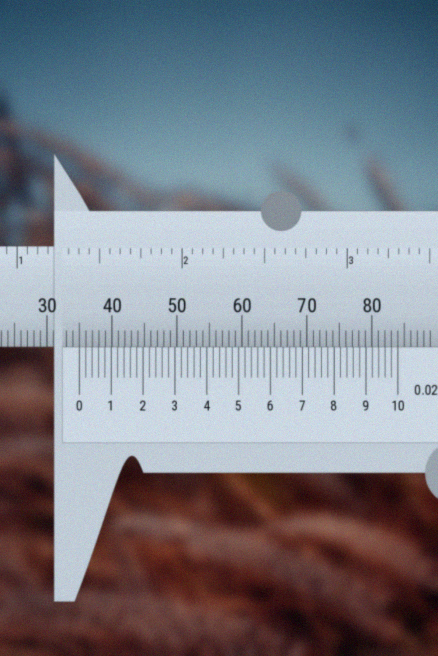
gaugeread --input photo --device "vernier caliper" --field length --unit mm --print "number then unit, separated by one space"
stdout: 35.0 mm
